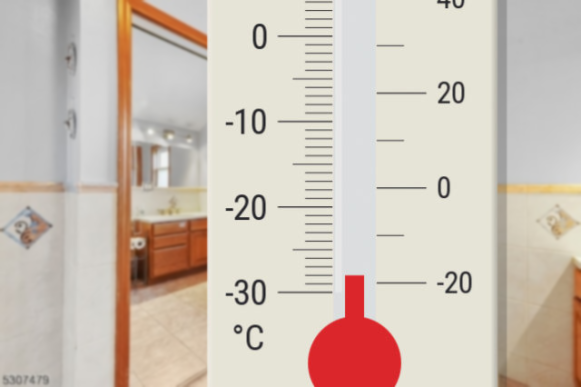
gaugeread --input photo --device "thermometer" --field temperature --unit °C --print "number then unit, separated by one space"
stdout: -28 °C
